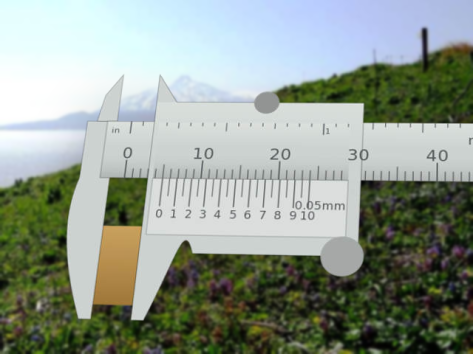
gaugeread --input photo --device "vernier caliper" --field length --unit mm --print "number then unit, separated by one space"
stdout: 5.0 mm
